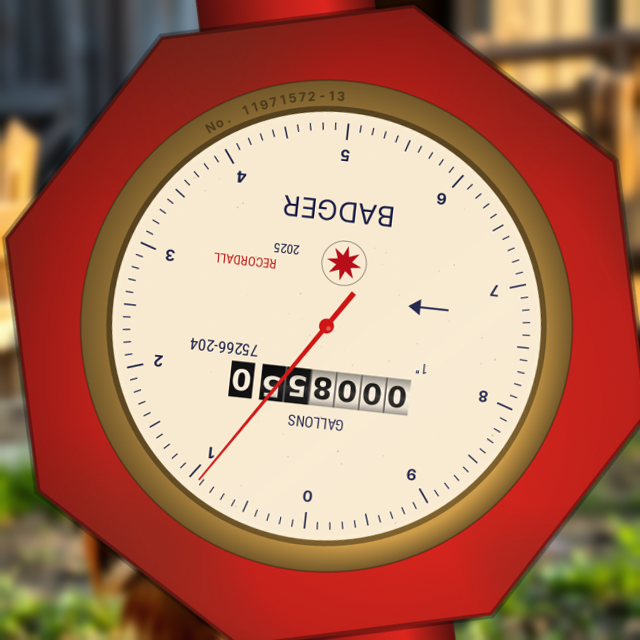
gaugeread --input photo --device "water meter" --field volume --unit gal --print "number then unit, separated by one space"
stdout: 8550.9 gal
